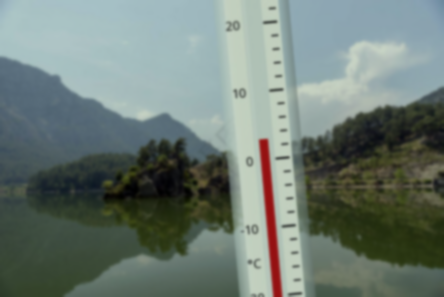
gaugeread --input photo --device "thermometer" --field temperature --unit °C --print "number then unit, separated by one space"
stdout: 3 °C
